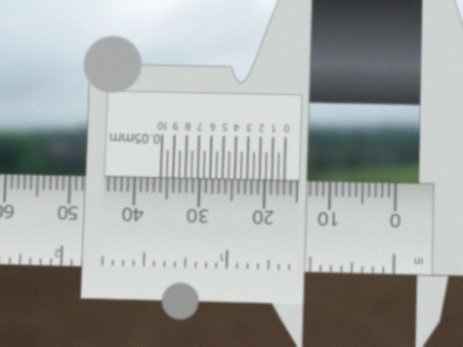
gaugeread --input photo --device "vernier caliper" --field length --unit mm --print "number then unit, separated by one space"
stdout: 17.0 mm
